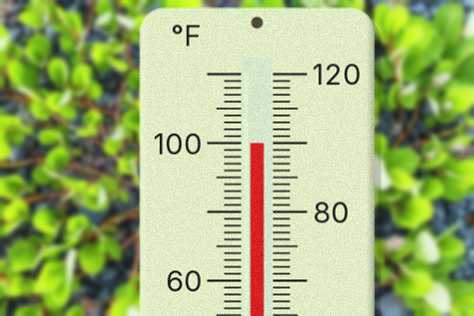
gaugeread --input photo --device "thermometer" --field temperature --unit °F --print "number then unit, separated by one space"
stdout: 100 °F
